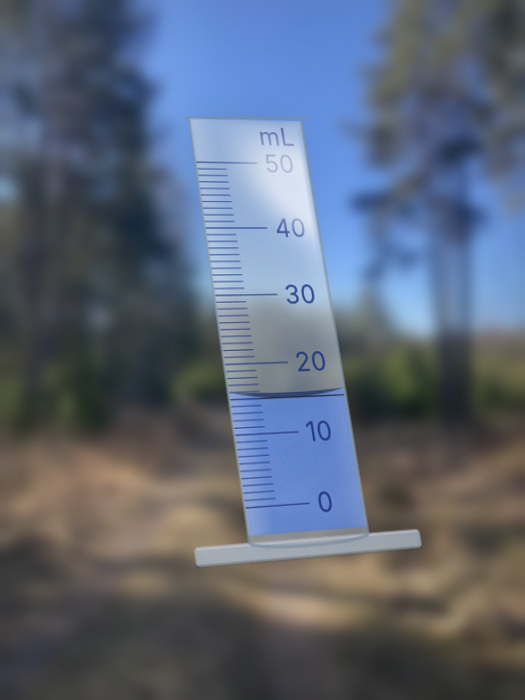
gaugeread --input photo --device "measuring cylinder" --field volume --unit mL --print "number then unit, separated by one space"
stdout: 15 mL
